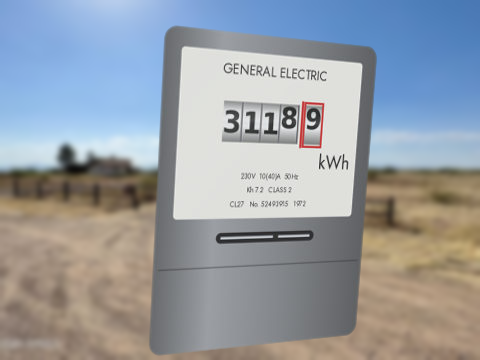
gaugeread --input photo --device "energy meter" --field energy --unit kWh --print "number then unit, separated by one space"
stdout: 3118.9 kWh
